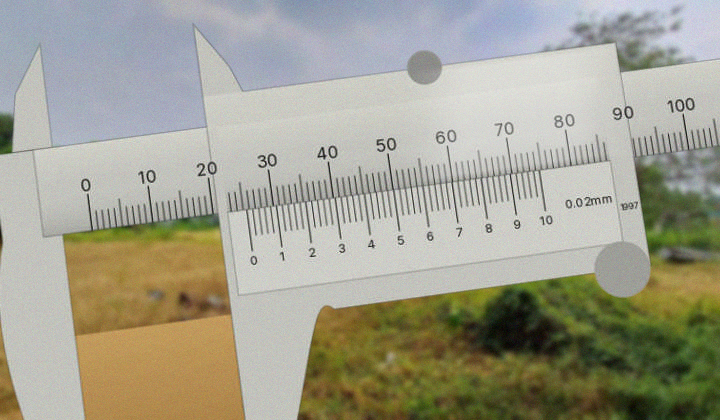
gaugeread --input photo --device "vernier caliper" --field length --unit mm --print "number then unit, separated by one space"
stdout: 25.6 mm
